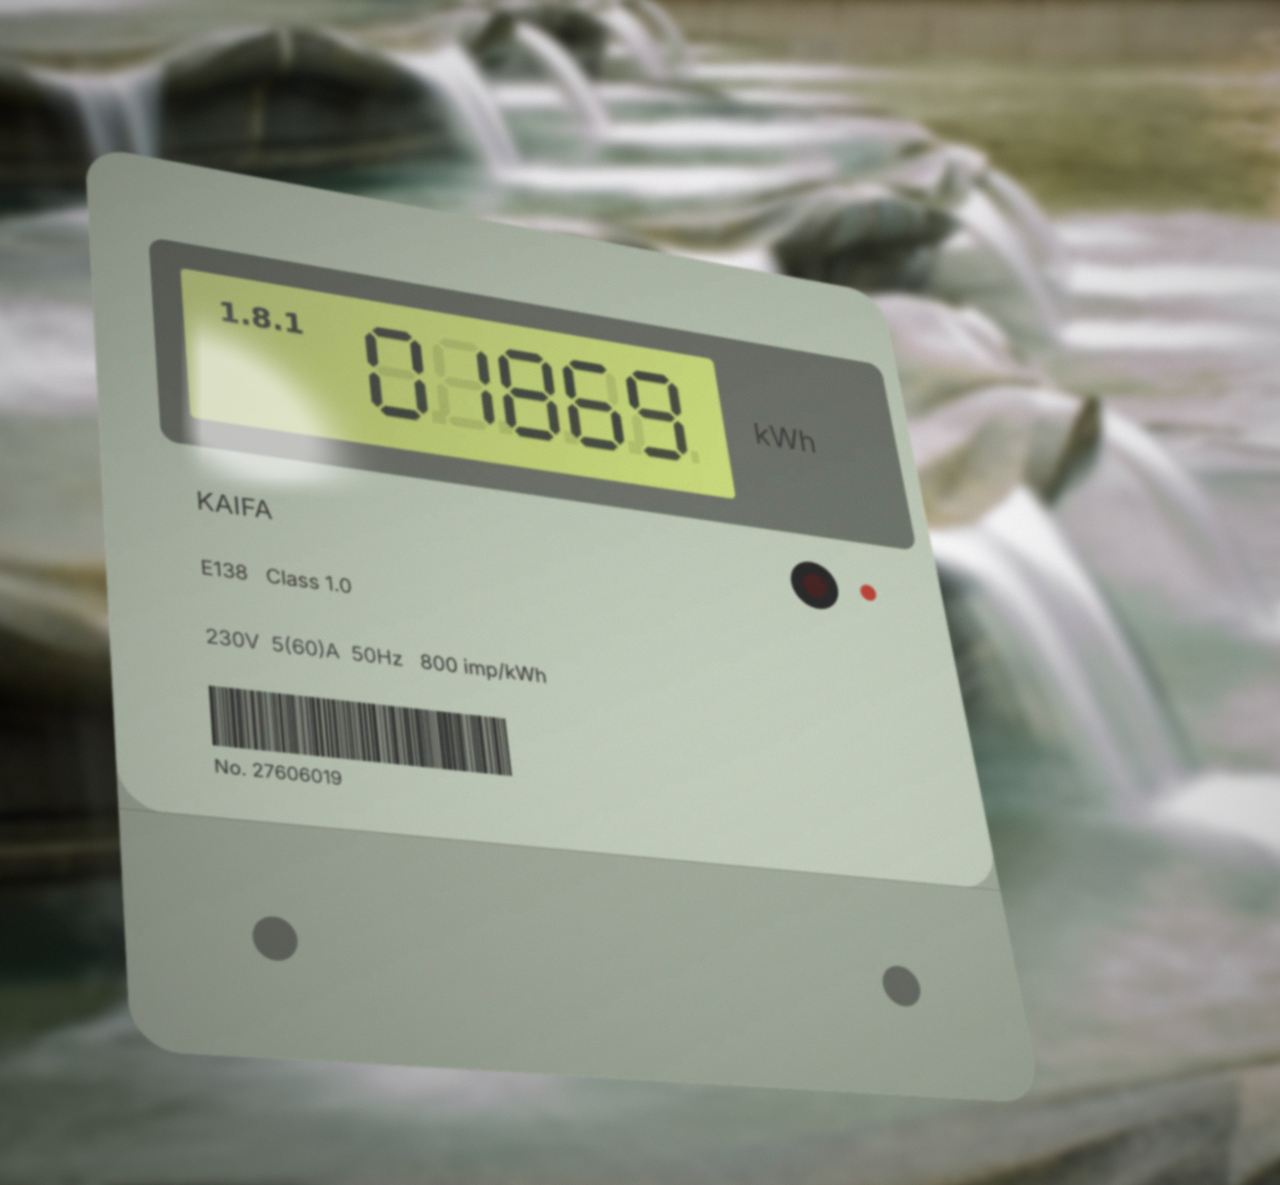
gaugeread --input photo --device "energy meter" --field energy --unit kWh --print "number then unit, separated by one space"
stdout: 1869 kWh
